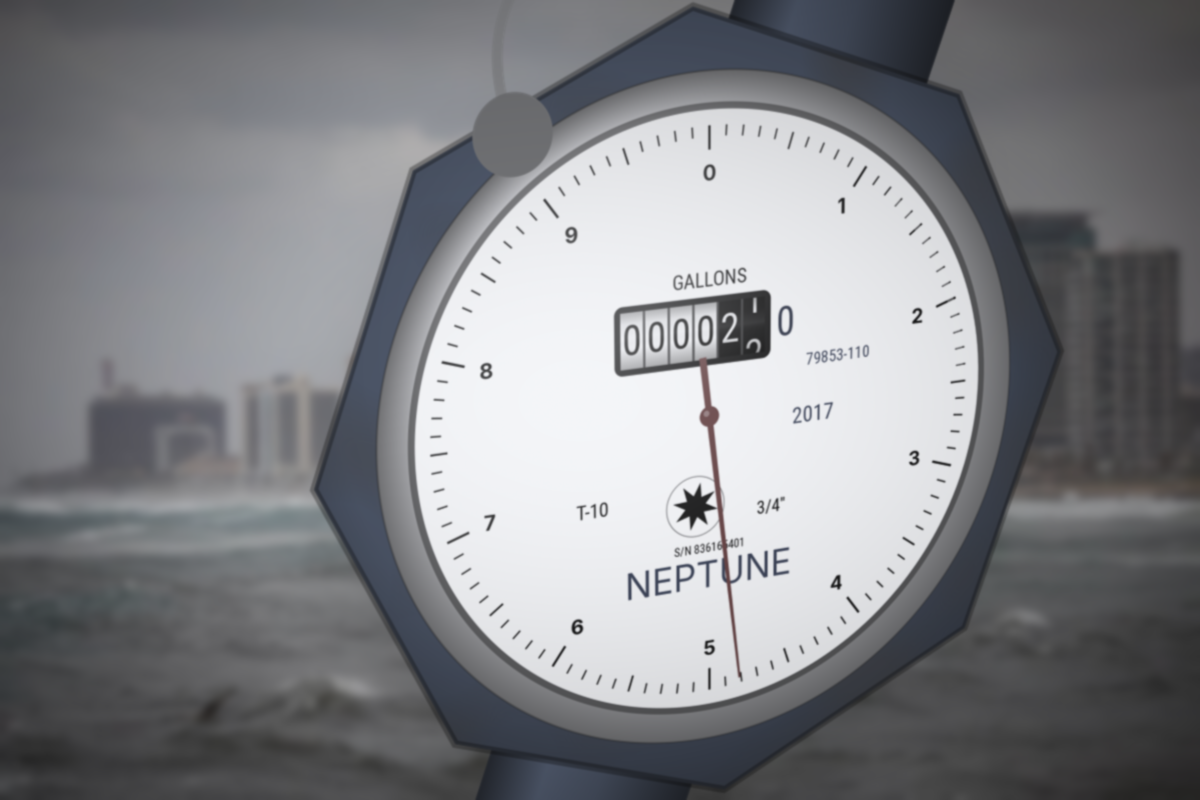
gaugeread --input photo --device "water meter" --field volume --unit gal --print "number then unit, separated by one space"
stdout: 214.8 gal
